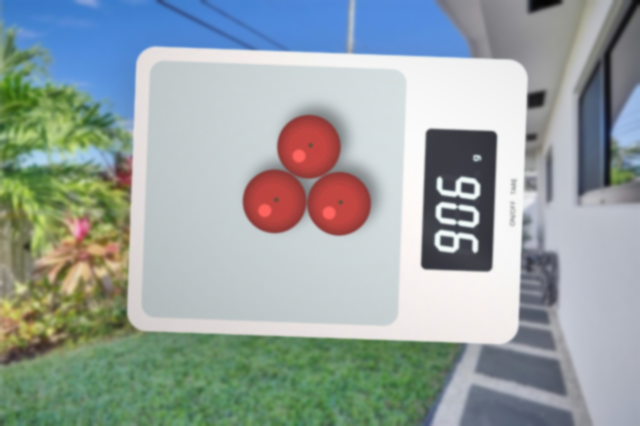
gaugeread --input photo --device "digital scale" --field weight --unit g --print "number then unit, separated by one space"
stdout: 906 g
